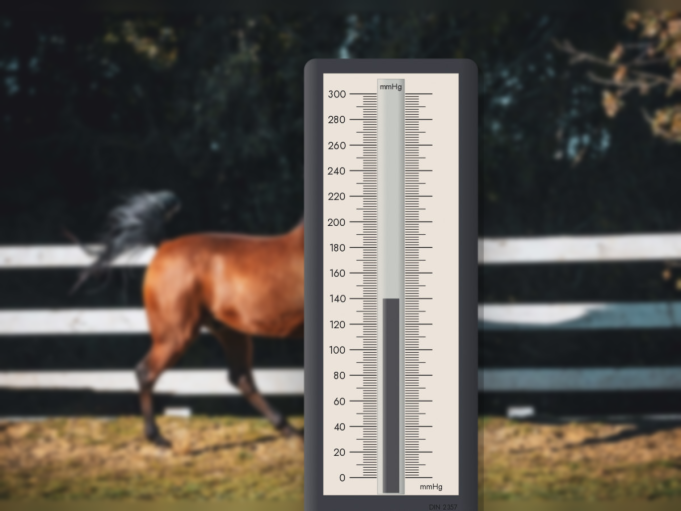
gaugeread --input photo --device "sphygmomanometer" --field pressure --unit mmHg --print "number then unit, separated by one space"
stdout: 140 mmHg
